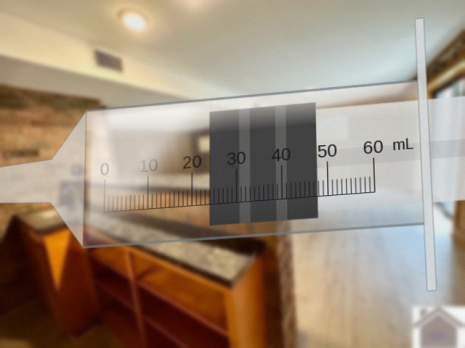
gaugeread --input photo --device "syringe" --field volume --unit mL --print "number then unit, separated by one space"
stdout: 24 mL
